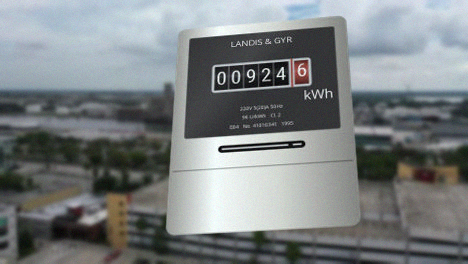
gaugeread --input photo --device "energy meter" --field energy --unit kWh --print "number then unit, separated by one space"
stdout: 924.6 kWh
